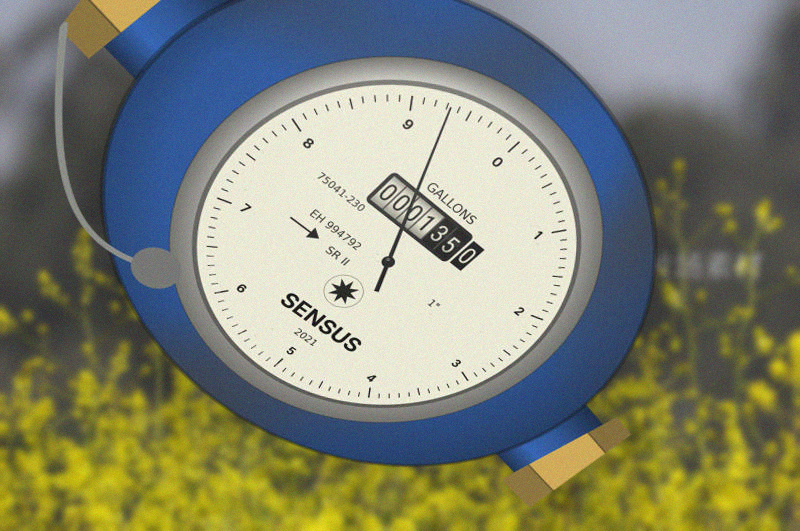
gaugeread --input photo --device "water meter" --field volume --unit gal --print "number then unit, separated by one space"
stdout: 1349.3 gal
